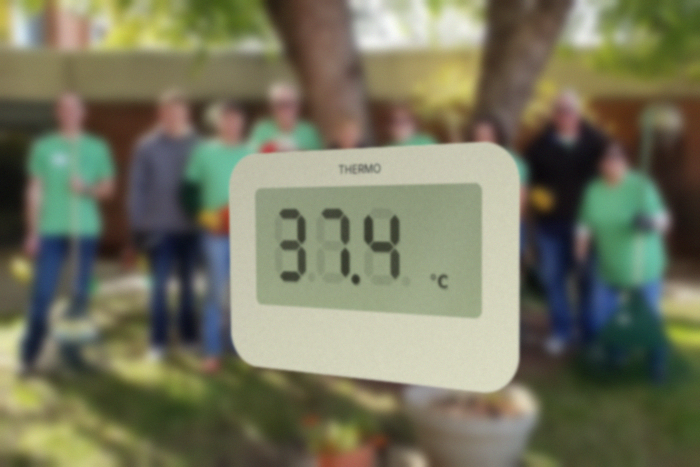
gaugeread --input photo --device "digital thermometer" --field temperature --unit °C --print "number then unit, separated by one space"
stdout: 37.4 °C
